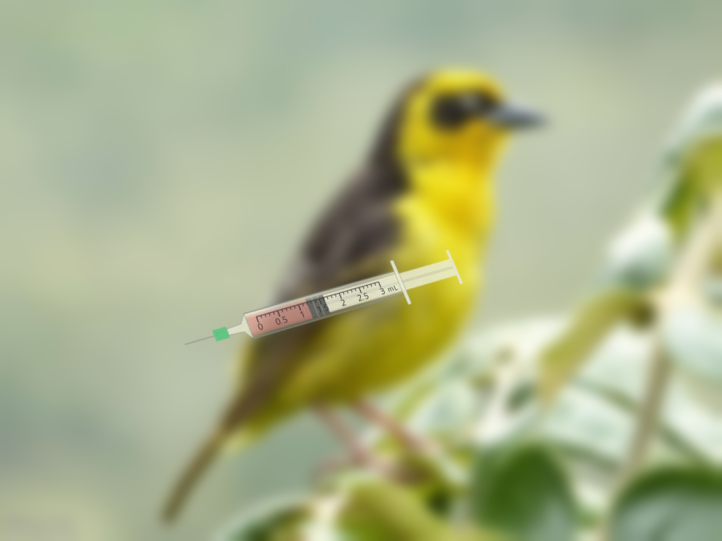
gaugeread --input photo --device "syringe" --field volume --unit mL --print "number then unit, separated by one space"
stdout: 1.2 mL
